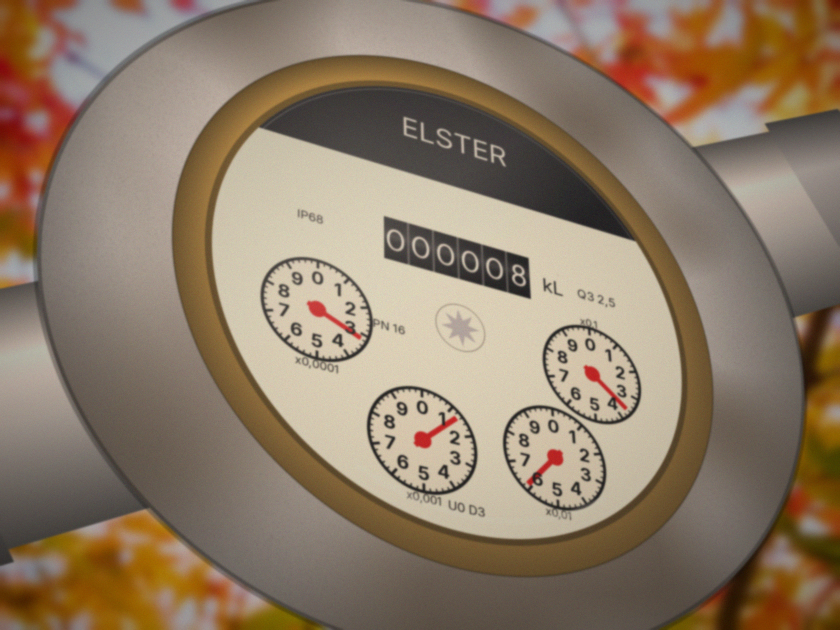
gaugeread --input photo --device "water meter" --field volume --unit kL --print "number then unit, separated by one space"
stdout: 8.3613 kL
